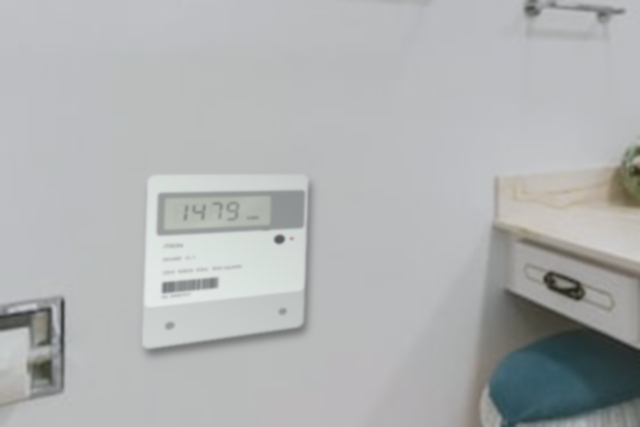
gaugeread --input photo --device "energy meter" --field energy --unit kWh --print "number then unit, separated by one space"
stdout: 1479 kWh
